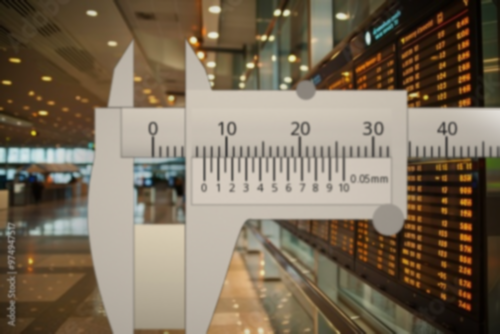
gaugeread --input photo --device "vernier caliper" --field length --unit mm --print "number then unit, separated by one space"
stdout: 7.0 mm
